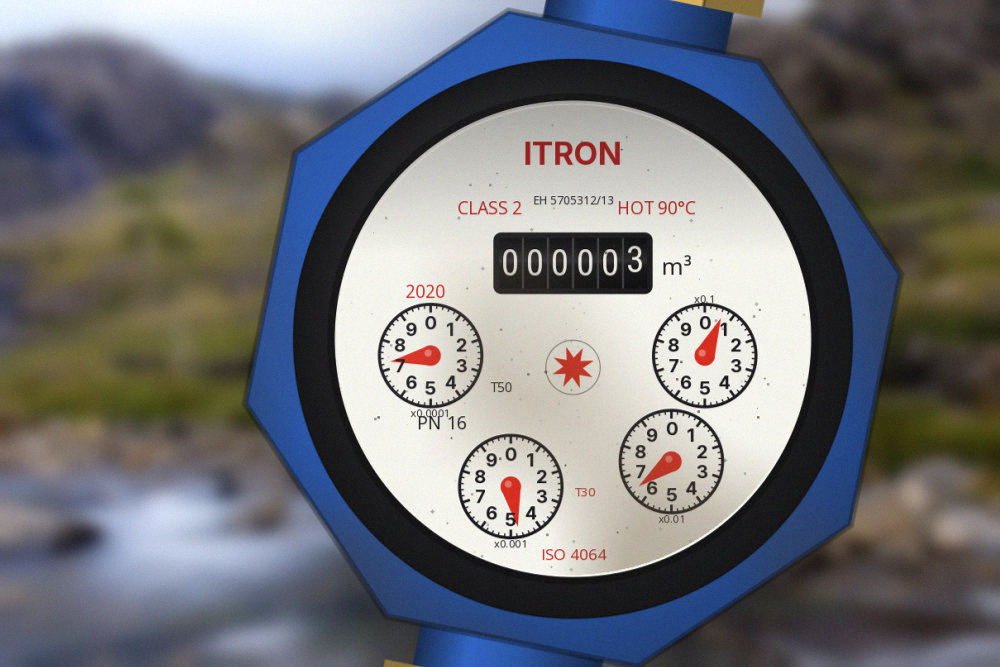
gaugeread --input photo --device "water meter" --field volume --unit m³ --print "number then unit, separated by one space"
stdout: 3.0647 m³
